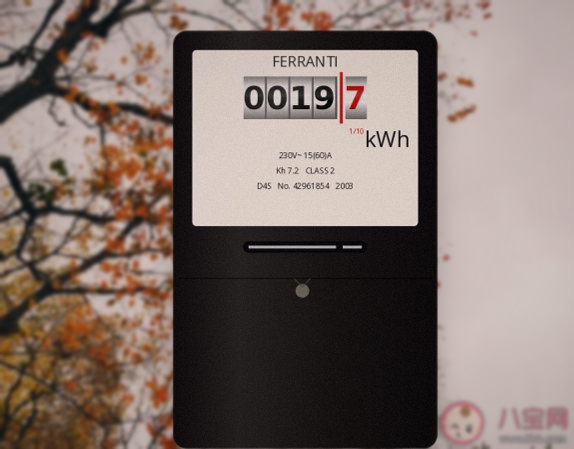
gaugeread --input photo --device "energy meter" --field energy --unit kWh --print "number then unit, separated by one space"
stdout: 19.7 kWh
